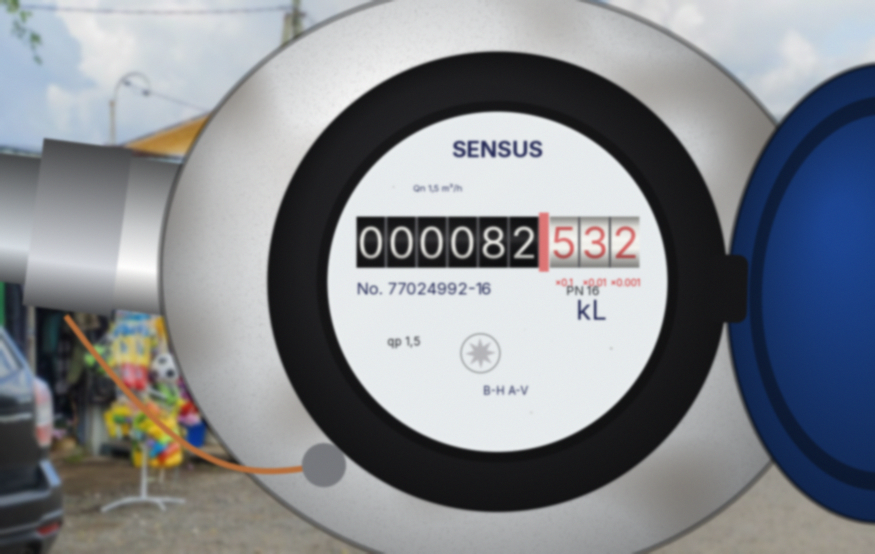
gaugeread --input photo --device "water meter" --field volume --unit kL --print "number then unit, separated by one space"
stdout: 82.532 kL
